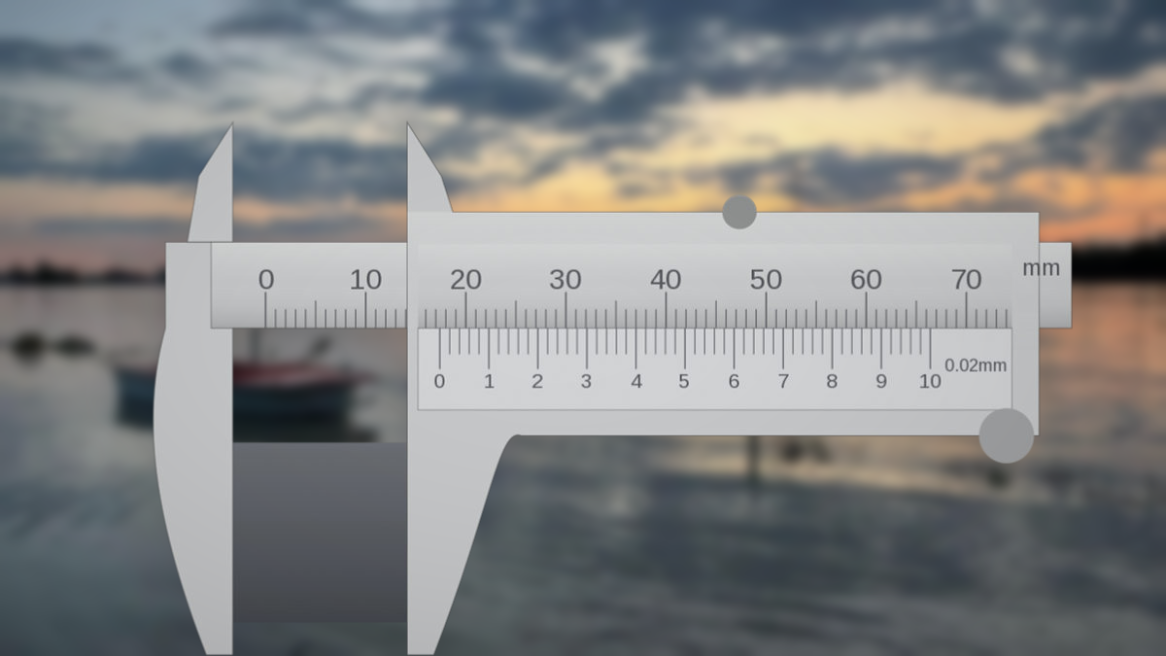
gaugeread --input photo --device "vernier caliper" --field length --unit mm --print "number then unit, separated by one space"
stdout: 17.4 mm
